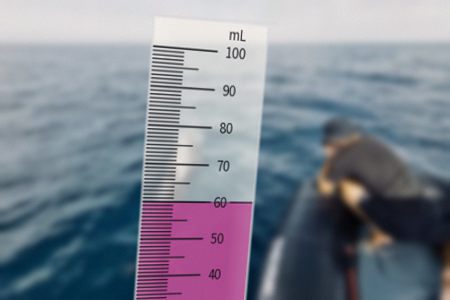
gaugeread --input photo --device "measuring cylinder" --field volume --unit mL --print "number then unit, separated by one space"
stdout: 60 mL
